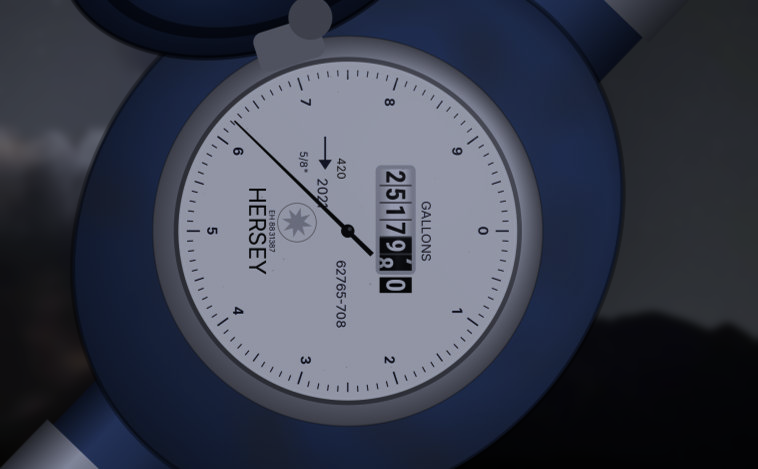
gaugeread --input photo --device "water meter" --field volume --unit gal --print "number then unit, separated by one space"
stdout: 2517976.2 gal
